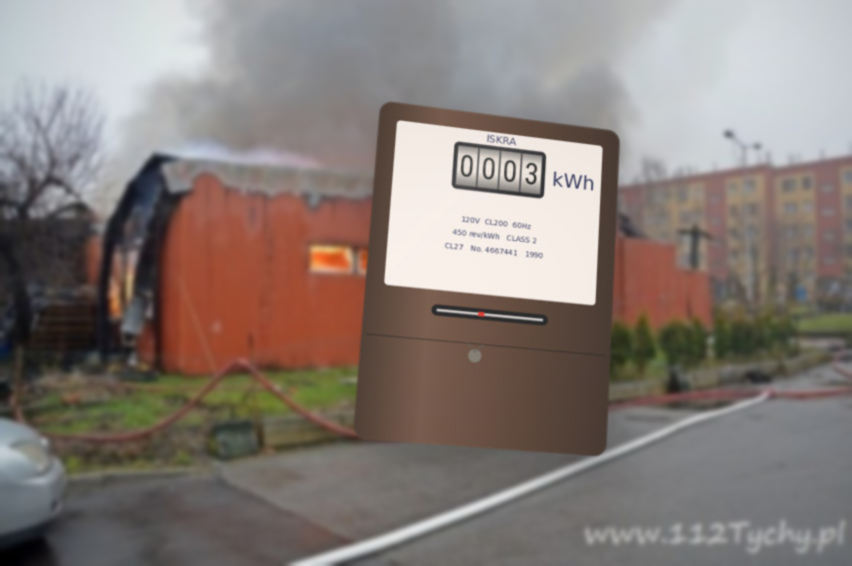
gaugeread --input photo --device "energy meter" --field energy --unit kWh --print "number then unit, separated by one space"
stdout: 3 kWh
